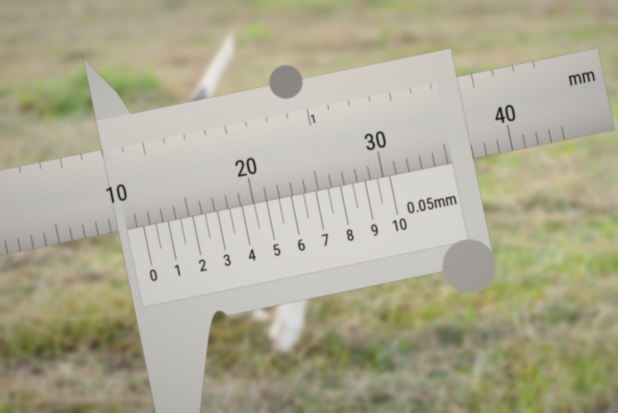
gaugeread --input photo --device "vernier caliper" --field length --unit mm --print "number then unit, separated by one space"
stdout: 11.5 mm
